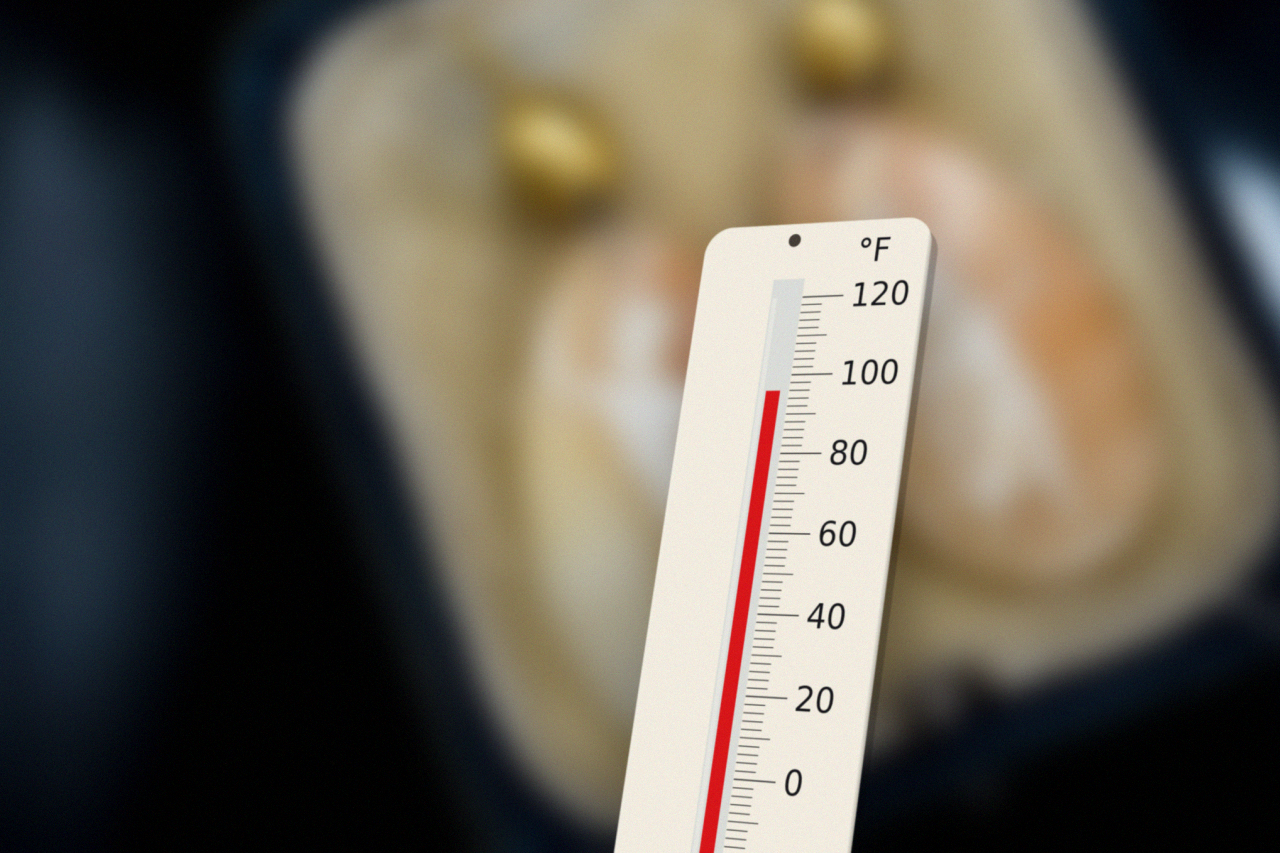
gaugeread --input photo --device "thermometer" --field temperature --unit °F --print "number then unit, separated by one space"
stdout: 96 °F
